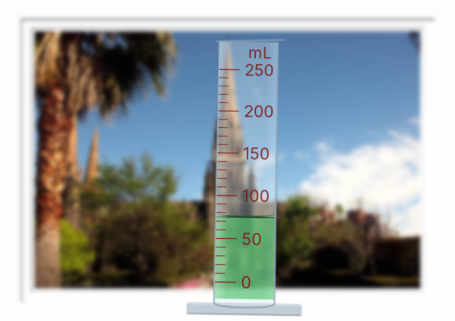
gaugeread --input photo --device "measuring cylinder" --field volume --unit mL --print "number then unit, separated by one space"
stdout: 75 mL
